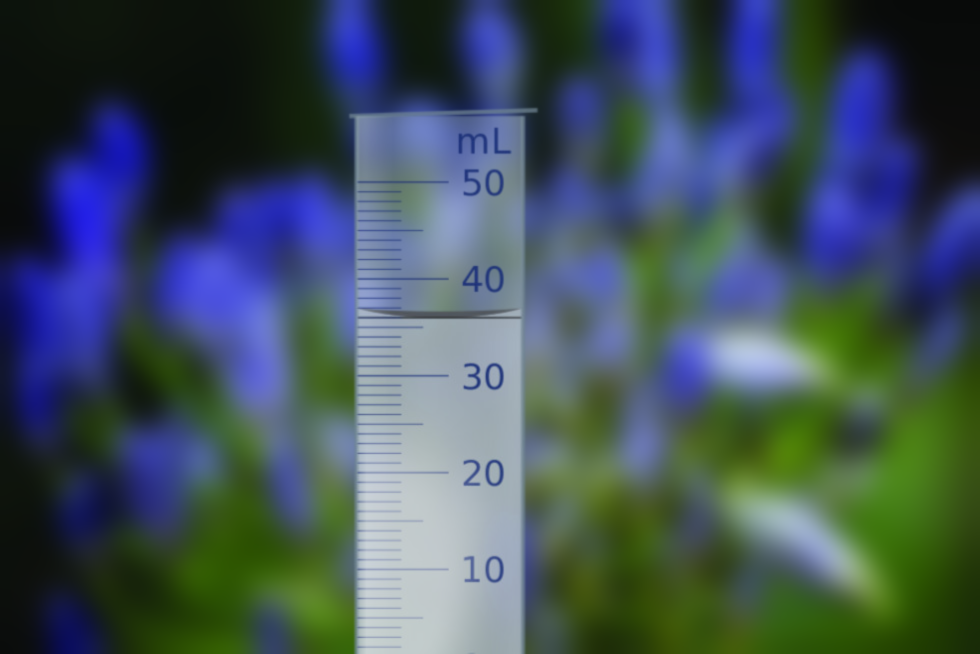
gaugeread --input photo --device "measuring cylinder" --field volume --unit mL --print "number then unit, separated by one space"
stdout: 36 mL
